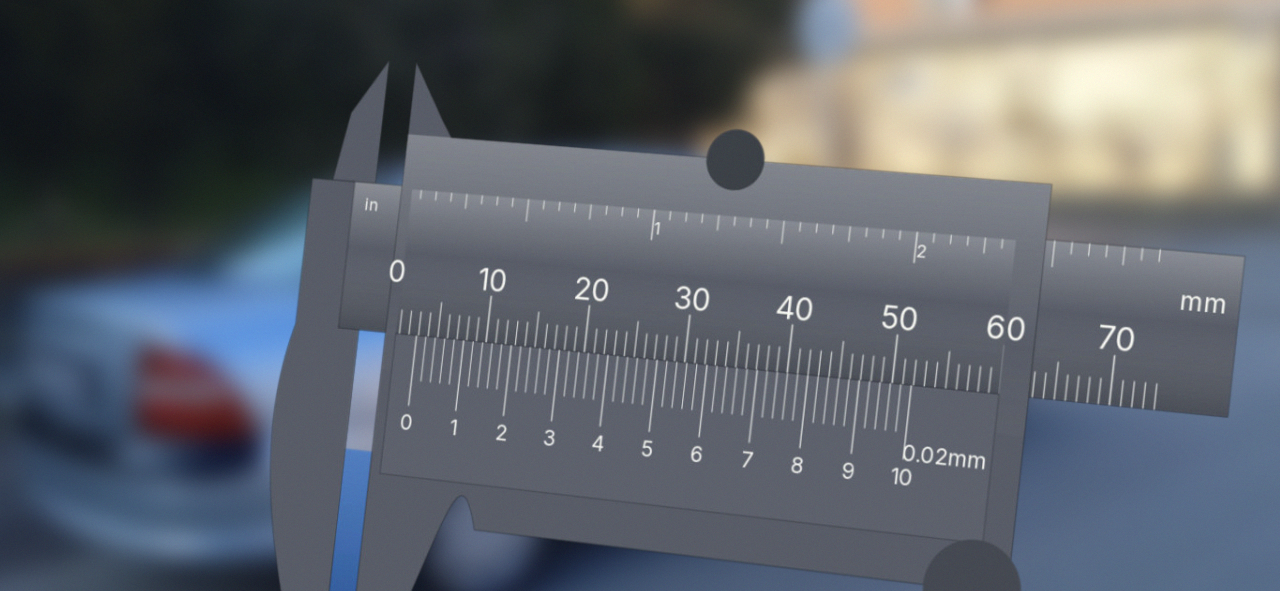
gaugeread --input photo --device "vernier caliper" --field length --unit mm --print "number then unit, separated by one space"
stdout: 2.8 mm
